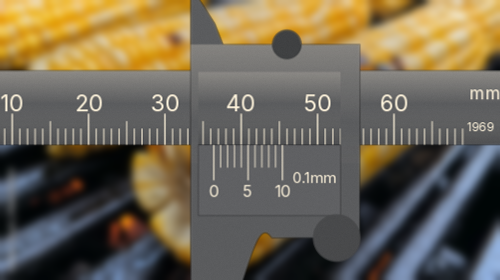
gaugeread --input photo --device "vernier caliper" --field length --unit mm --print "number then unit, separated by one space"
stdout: 36.4 mm
